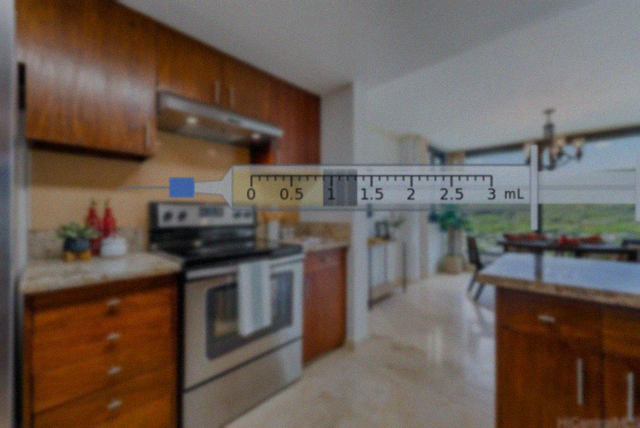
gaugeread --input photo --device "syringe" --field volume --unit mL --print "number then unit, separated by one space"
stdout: 0.9 mL
